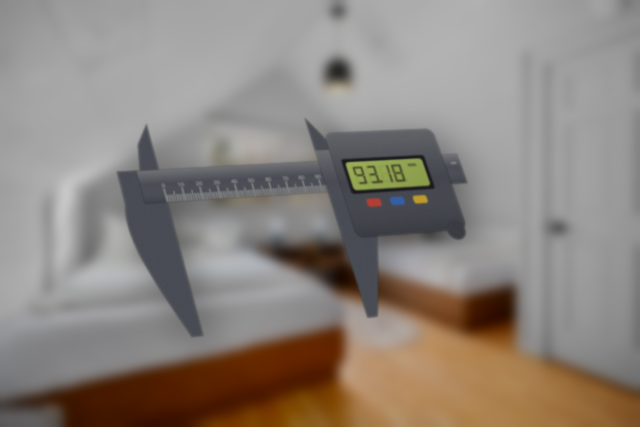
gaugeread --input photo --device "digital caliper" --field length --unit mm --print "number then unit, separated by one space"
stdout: 93.18 mm
